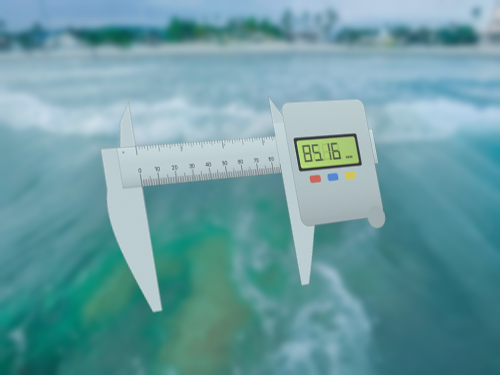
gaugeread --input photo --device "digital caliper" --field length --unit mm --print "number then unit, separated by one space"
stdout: 85.16 mm
